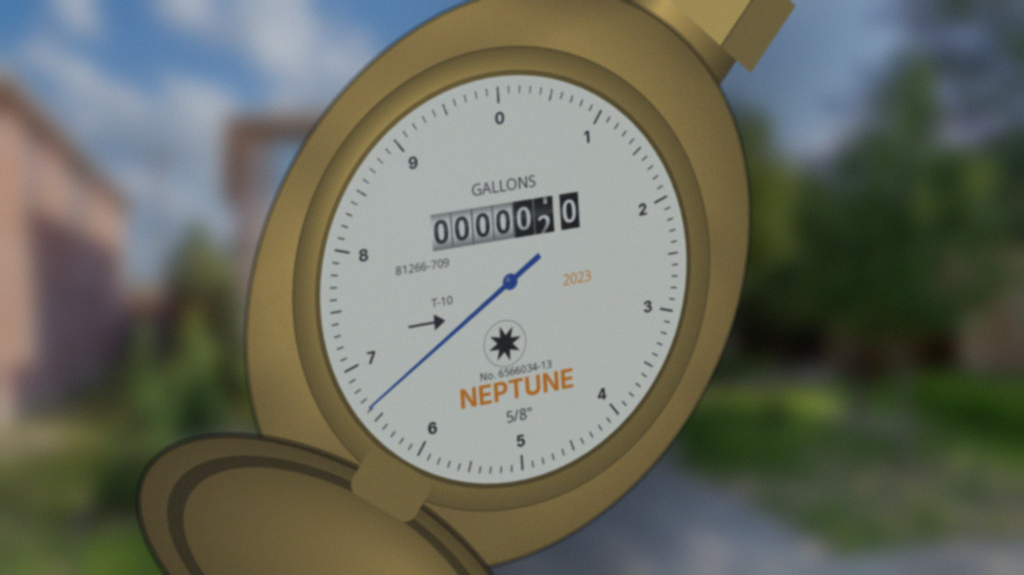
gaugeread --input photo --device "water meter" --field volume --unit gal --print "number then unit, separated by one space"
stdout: 16.6 gal
